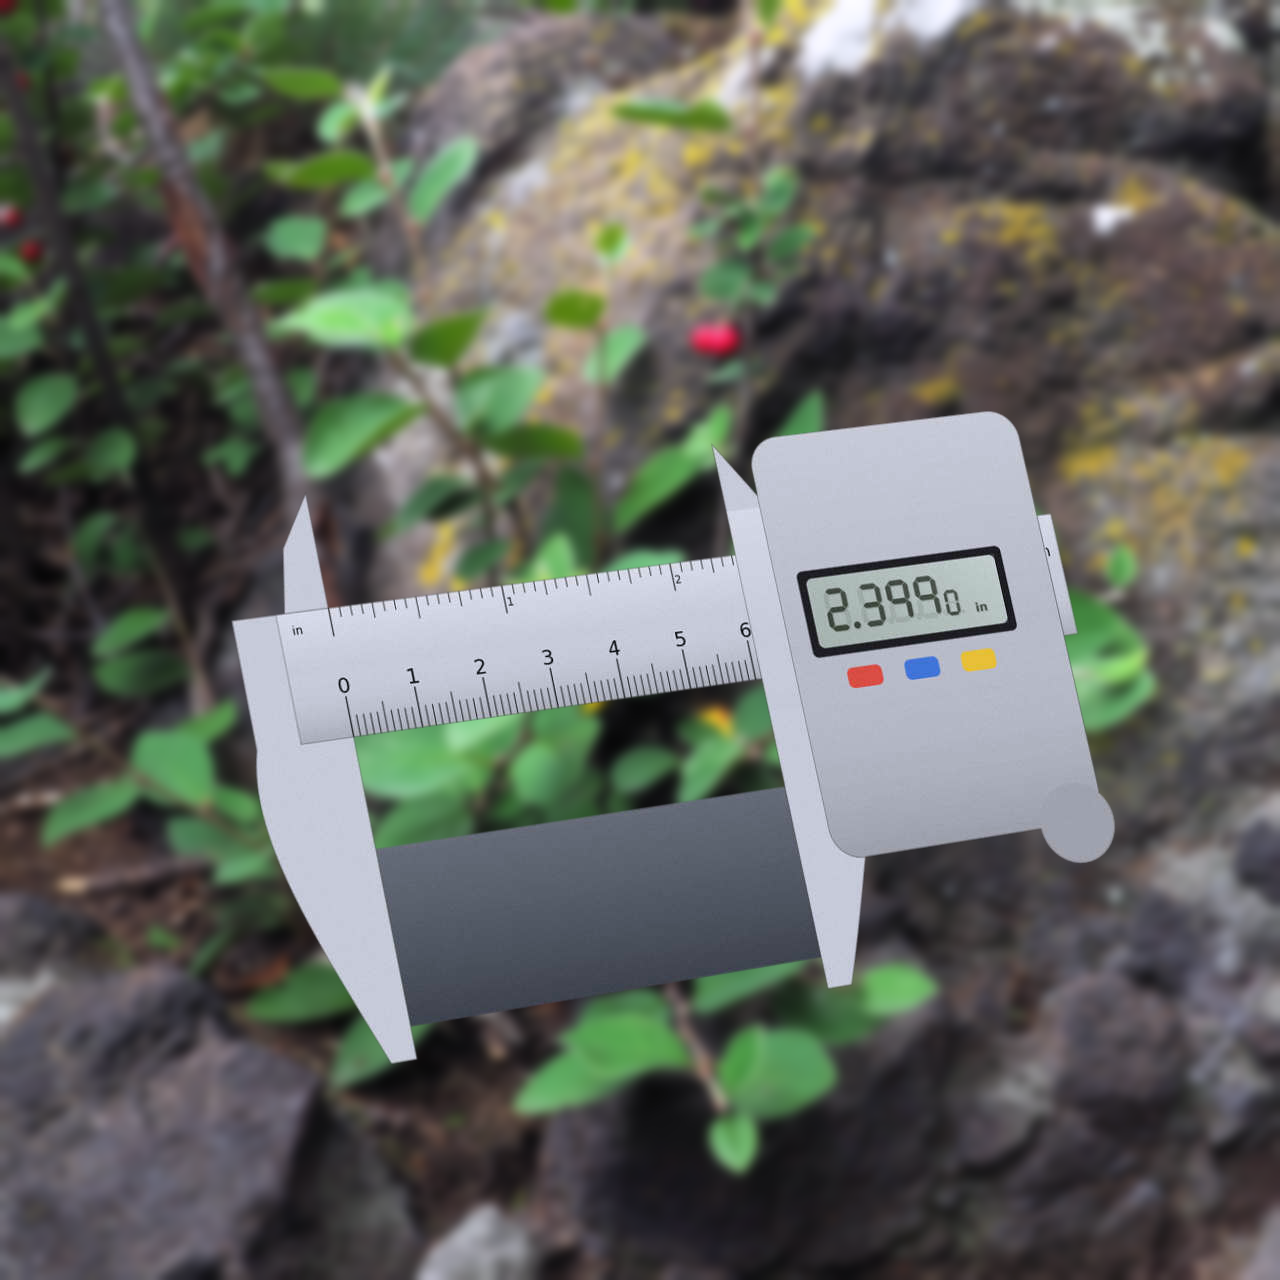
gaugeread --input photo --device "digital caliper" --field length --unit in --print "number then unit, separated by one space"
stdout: 2.3990 in
